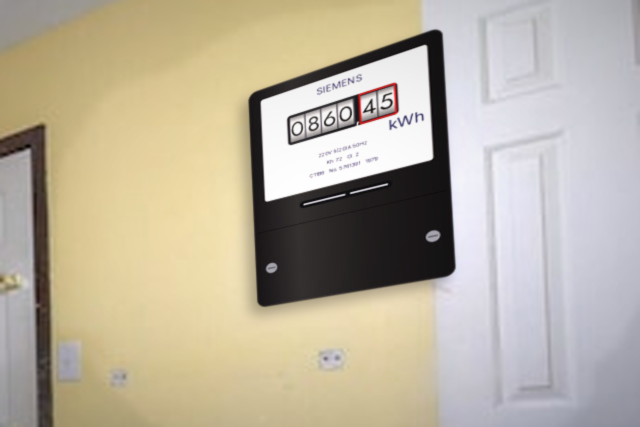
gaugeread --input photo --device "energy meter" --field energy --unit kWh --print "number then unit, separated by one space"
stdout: 860.45 kWh
